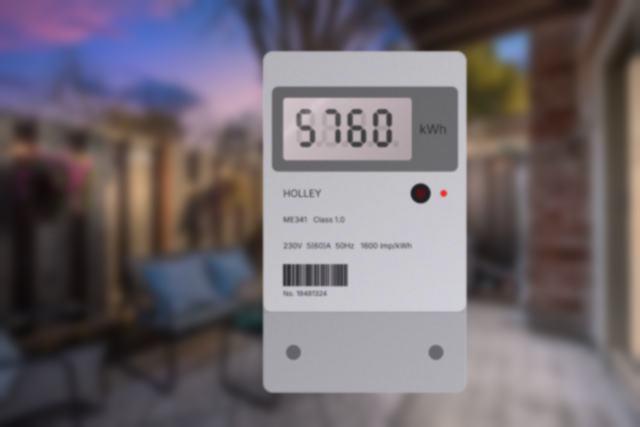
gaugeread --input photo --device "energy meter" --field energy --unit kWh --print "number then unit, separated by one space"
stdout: 5760 kWh
